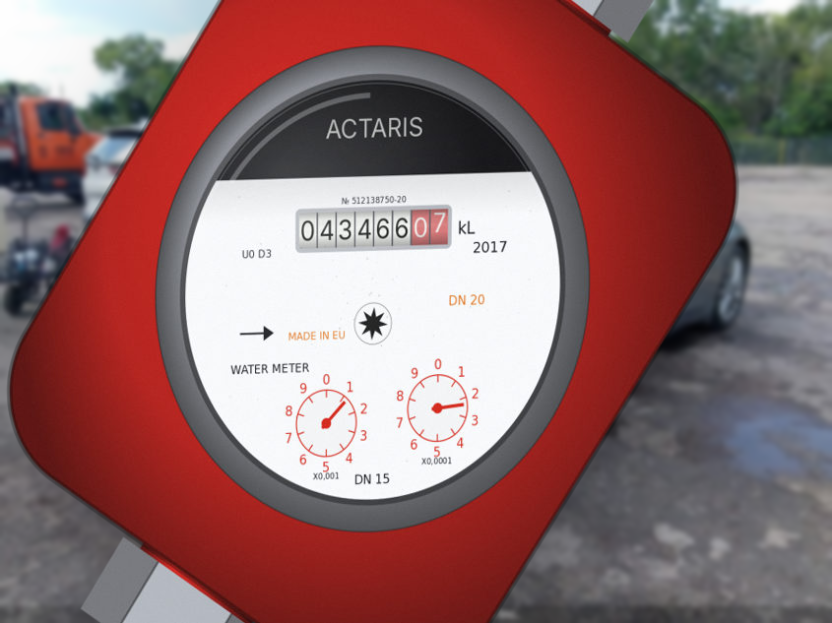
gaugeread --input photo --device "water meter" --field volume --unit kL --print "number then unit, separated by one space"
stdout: 43466.0712 kL
